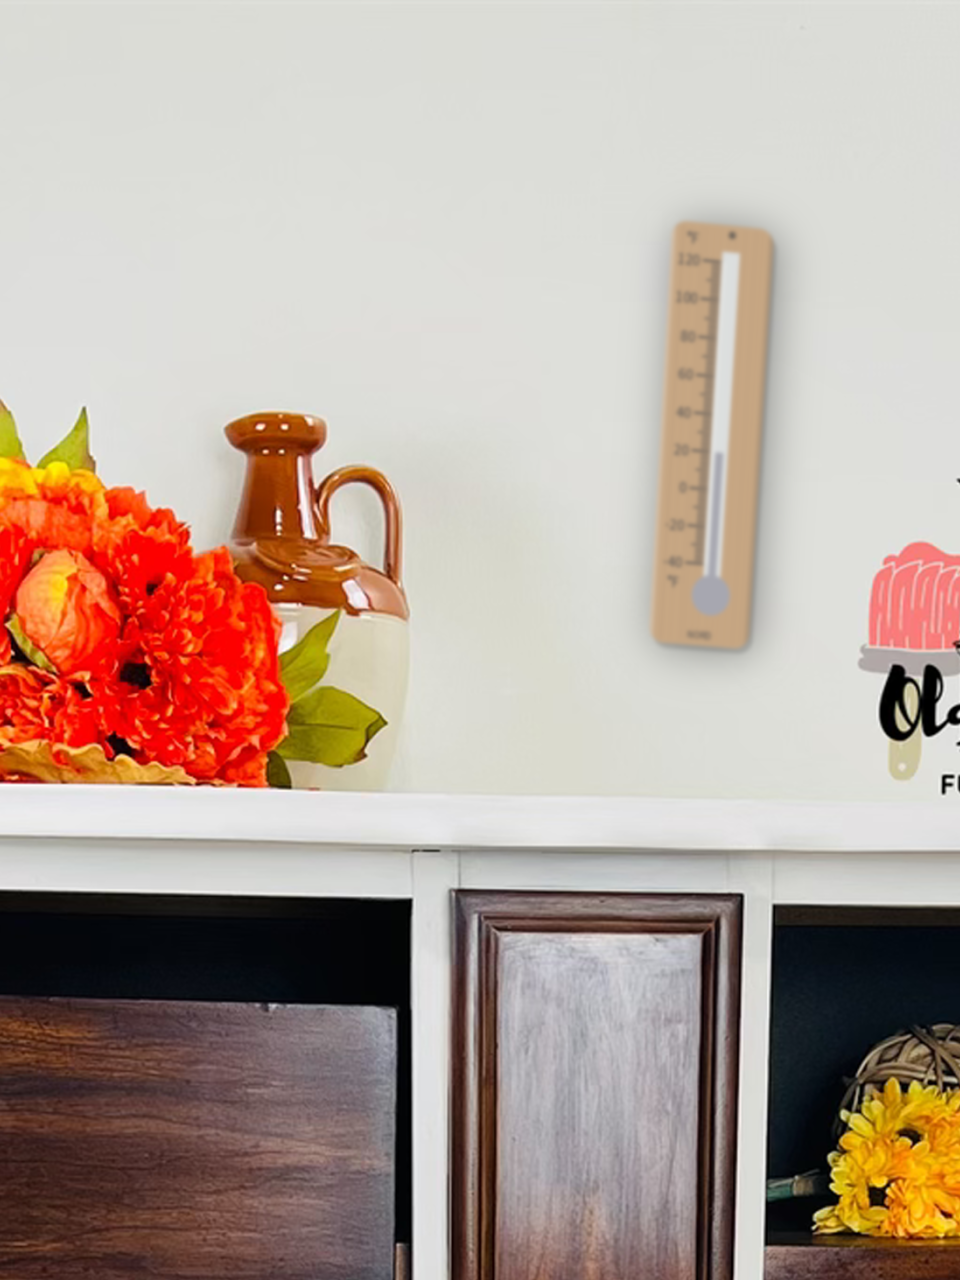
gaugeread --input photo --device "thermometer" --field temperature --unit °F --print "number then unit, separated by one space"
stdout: 20 °F
